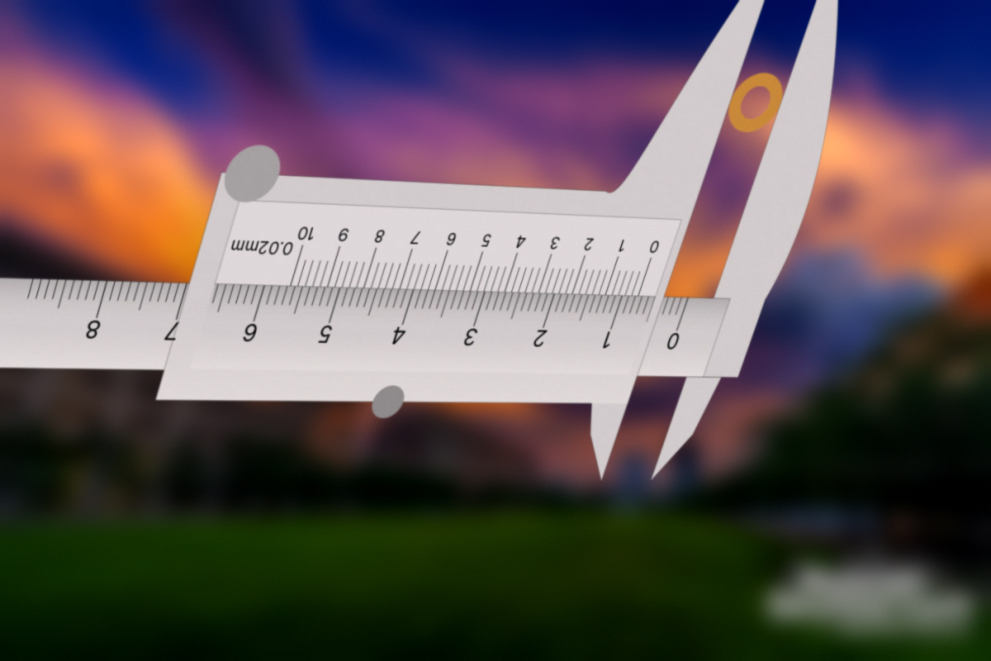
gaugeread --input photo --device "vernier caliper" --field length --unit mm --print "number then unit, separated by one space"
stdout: 7.6 mm
